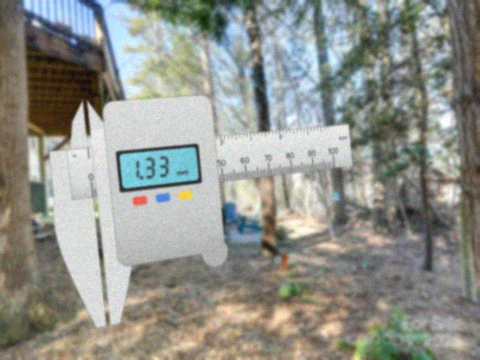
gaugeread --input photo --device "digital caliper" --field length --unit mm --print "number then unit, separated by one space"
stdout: 1.33 mm
